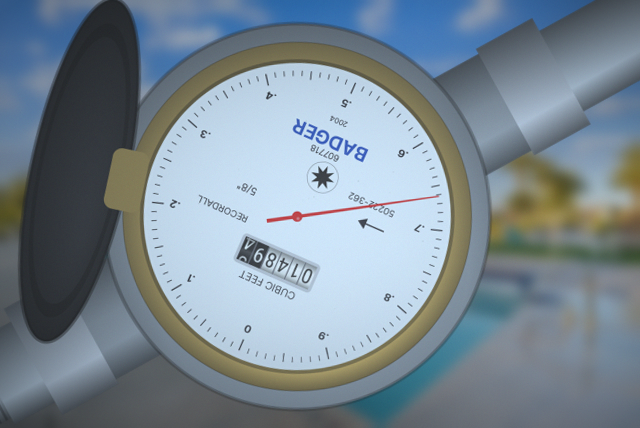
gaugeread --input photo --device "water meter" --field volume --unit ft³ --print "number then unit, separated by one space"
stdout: 14893.66 ft³
